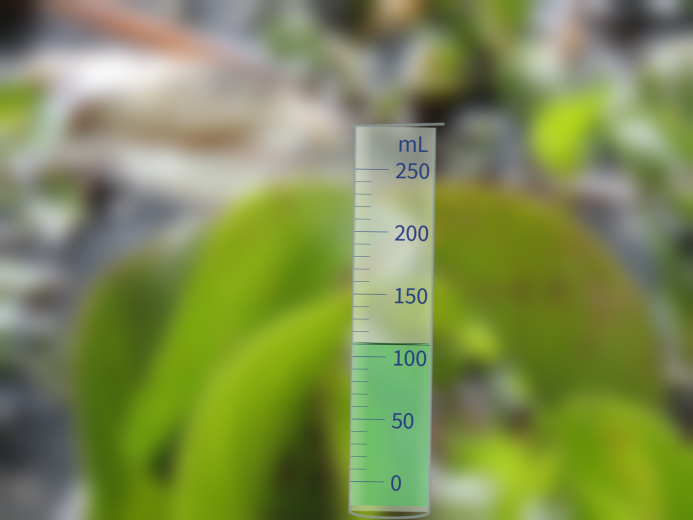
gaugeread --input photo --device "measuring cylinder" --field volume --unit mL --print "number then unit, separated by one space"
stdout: 110 mL
